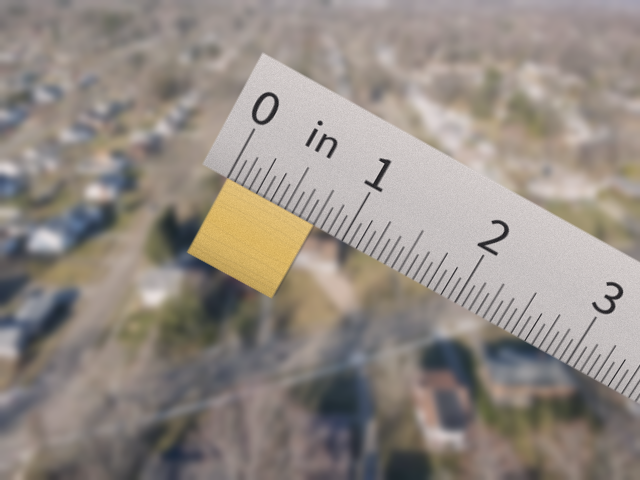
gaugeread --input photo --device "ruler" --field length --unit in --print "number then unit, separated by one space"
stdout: 0.75 in
